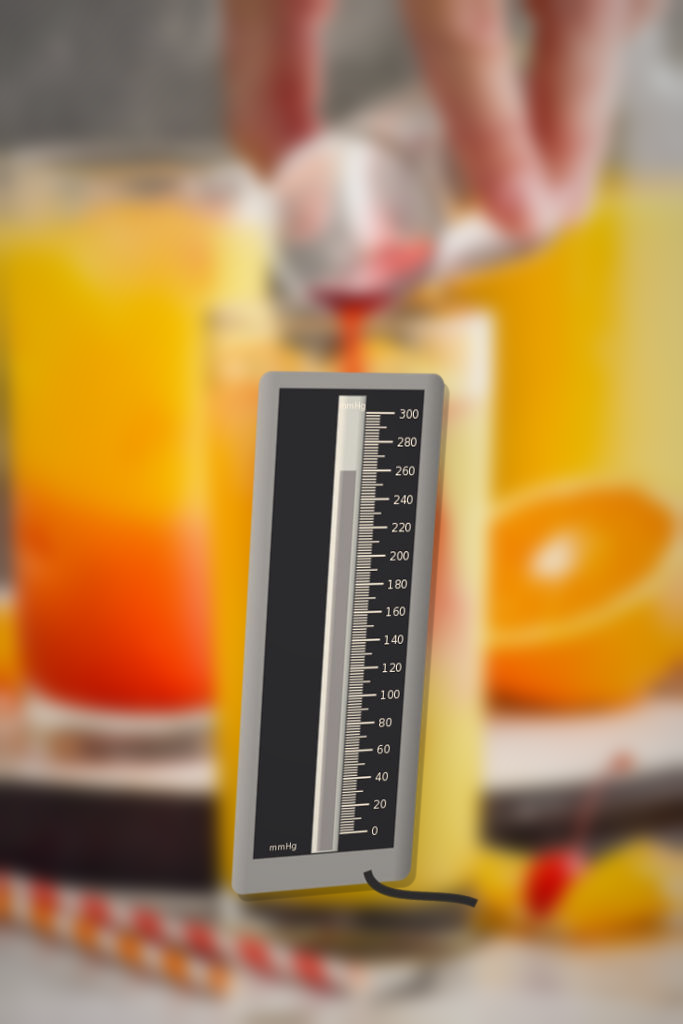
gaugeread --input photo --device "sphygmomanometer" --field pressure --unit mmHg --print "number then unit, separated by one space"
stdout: 260 mmHg
